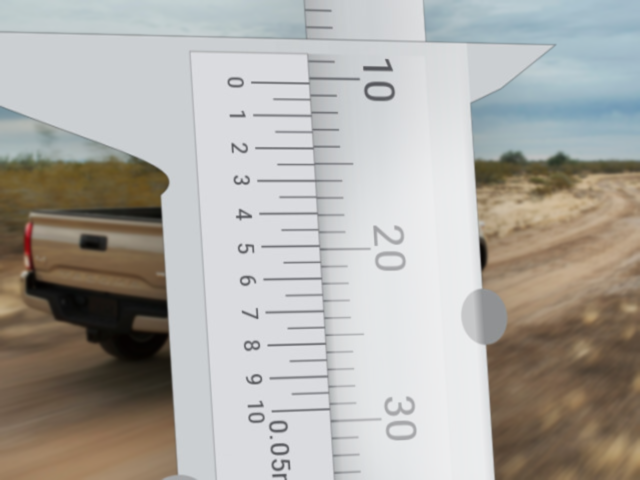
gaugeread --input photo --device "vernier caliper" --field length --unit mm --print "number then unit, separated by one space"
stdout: 10.3 mm
